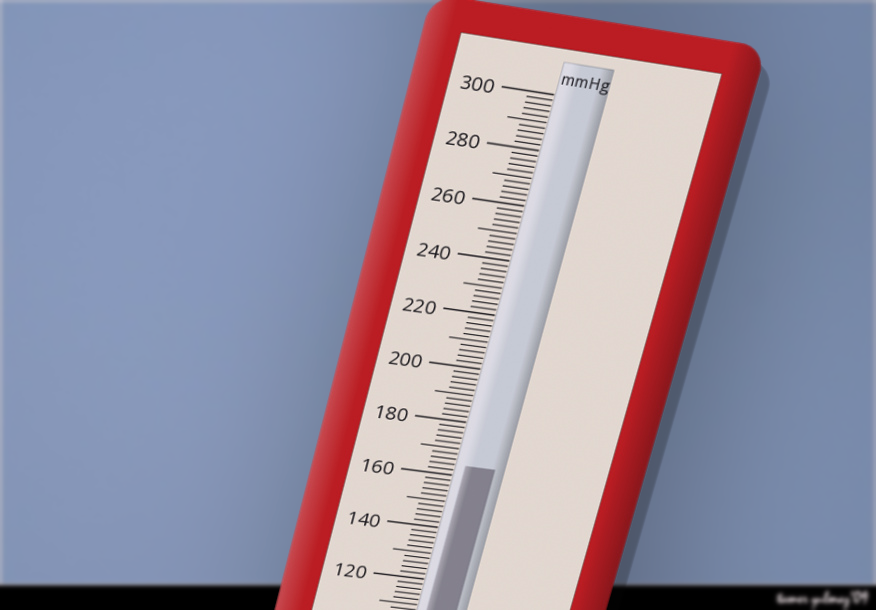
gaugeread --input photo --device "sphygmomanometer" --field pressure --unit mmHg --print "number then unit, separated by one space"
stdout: 164 mmHg
